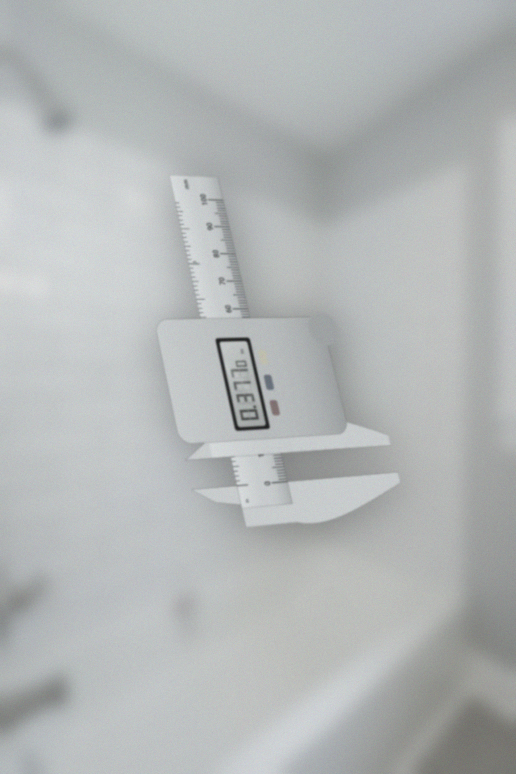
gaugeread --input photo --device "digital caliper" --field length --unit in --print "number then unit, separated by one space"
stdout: 0.3770 in
